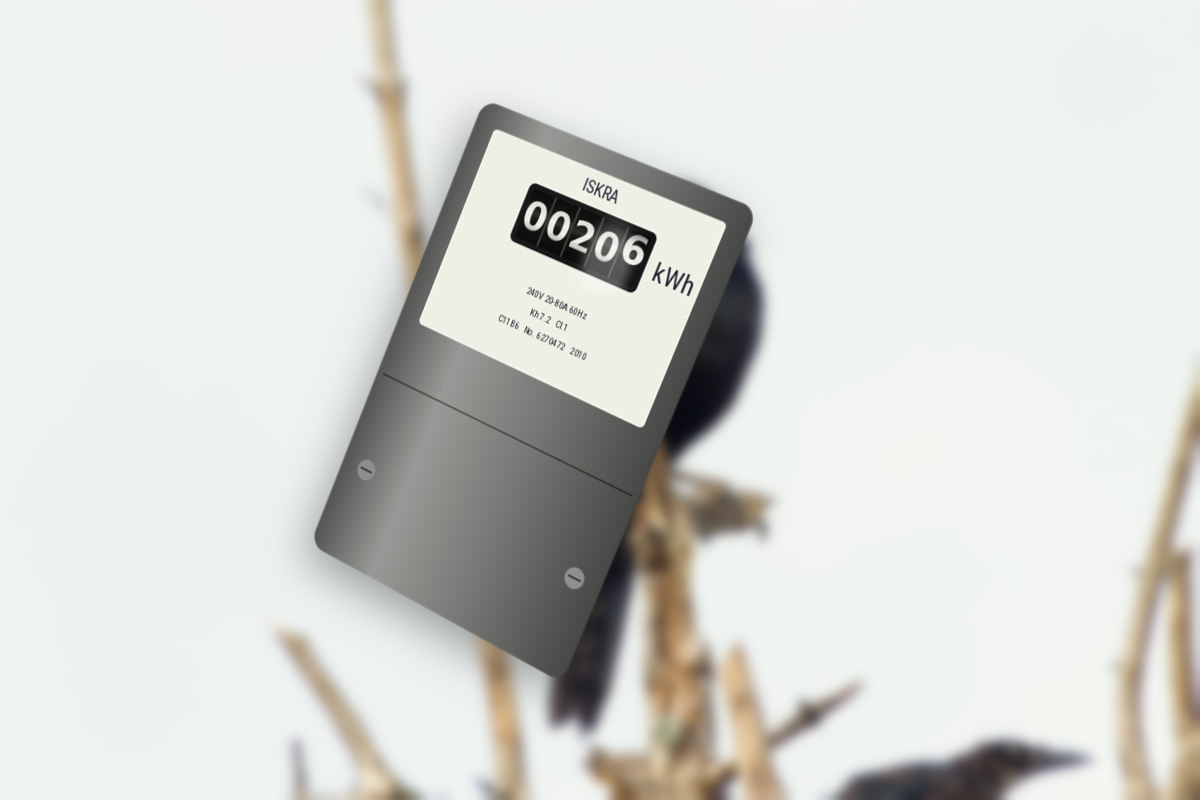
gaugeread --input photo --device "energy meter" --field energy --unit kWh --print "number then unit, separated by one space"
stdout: 206 kWh
